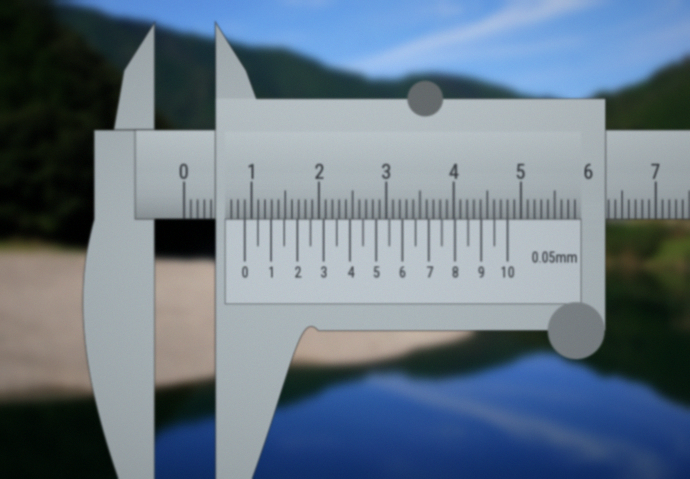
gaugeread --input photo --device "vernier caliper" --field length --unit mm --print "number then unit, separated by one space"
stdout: 9.0 mm
